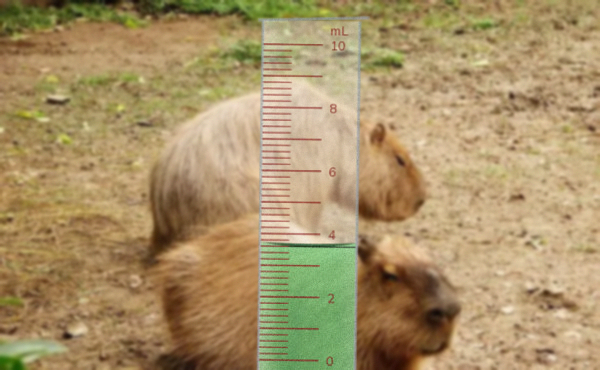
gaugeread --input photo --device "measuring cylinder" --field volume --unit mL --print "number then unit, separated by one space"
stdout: 3.6 mL
